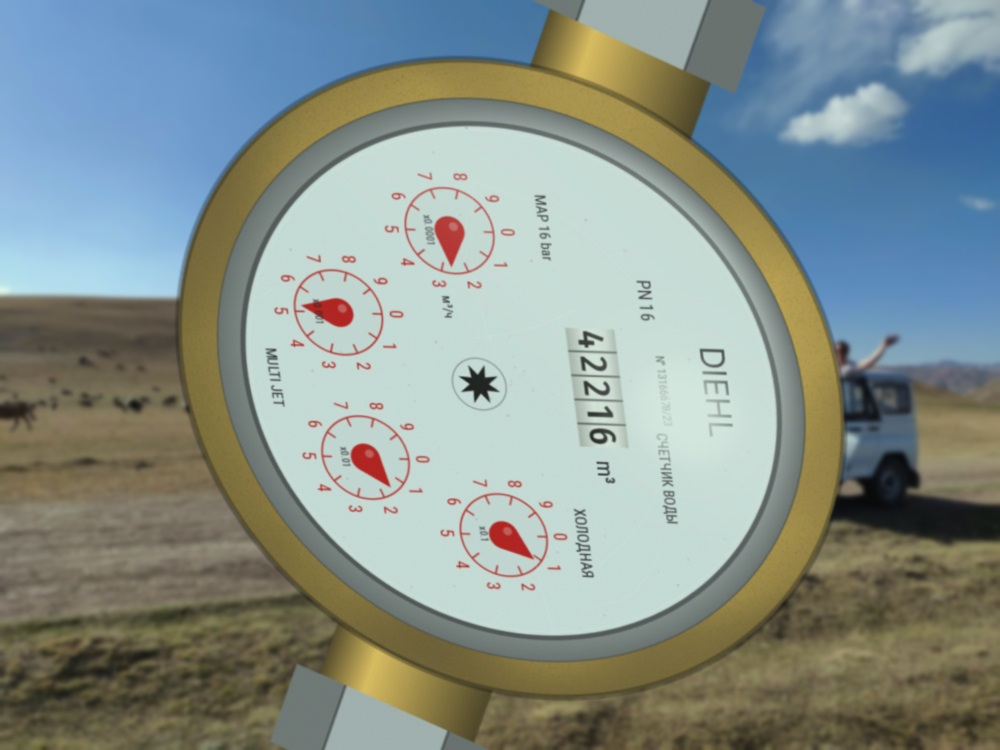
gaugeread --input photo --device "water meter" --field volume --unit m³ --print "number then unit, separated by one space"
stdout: 42216.1152 m³
